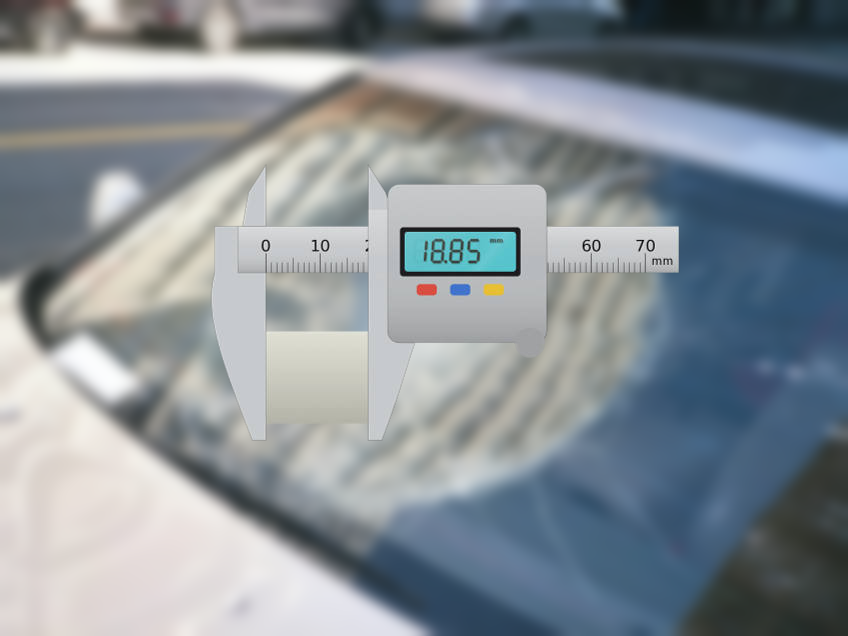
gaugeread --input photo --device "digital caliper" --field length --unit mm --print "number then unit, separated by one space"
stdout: 18.85 mm
